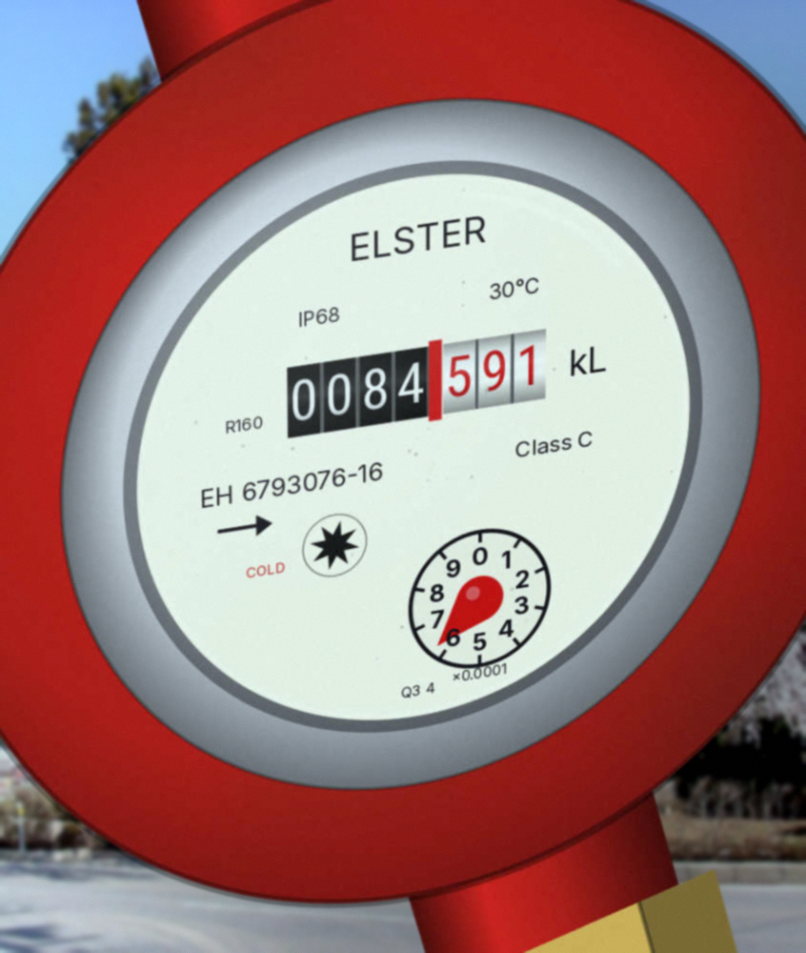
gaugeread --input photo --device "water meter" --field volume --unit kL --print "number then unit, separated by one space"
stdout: 84.5916 kL
